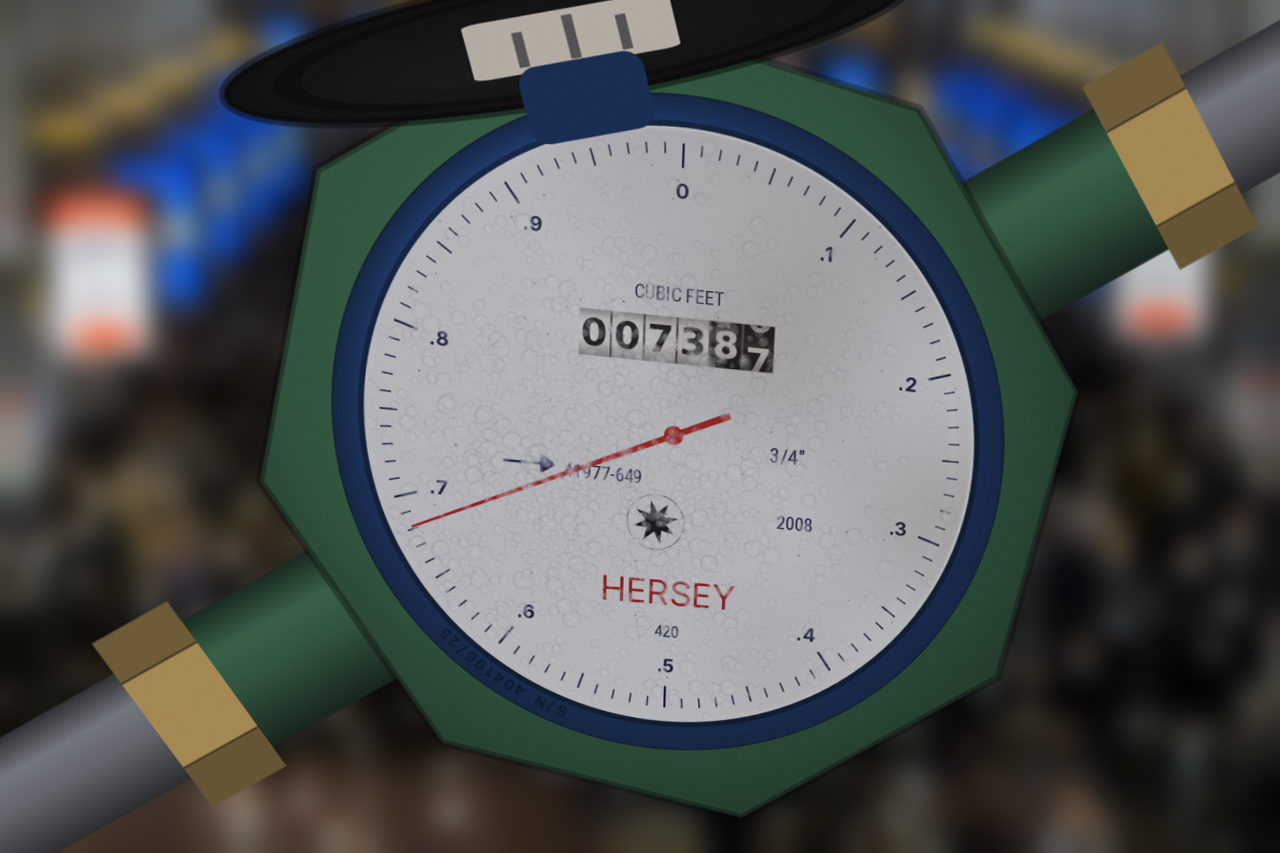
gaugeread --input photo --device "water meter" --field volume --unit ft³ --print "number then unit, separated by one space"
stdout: 7386.68 ft³
